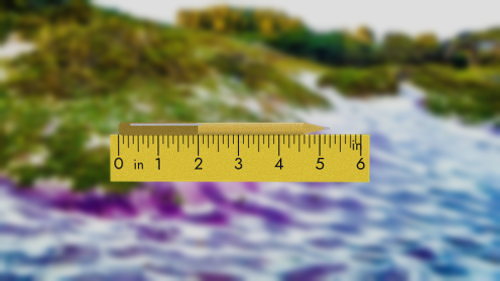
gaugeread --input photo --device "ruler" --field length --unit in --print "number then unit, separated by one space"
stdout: 5.25 in
